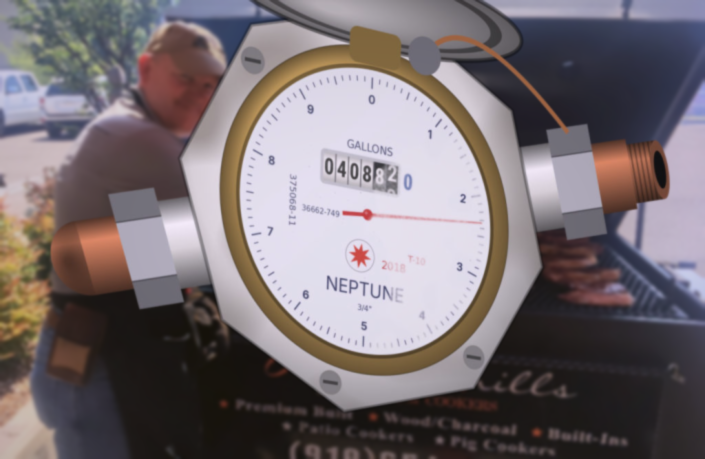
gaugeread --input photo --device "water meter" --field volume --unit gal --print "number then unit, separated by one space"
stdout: 408822.3 gal
